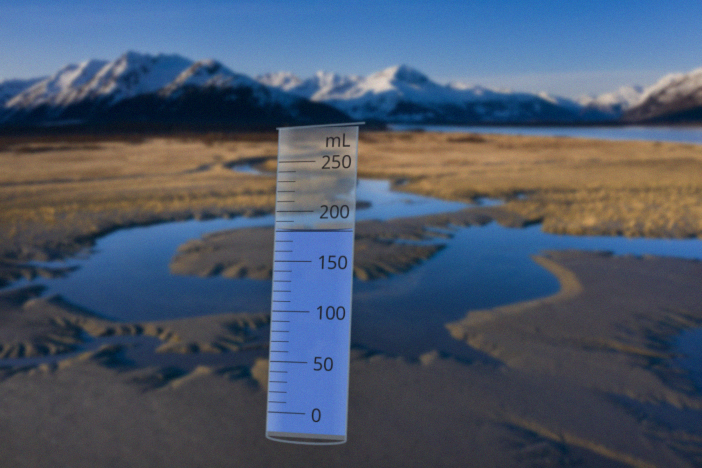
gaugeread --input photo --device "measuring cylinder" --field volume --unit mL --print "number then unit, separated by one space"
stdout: 180 mL
